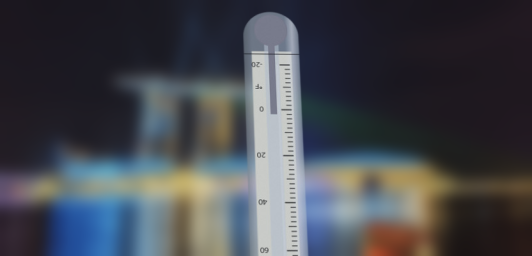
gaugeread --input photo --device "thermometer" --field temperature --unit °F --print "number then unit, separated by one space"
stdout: 2 °F
